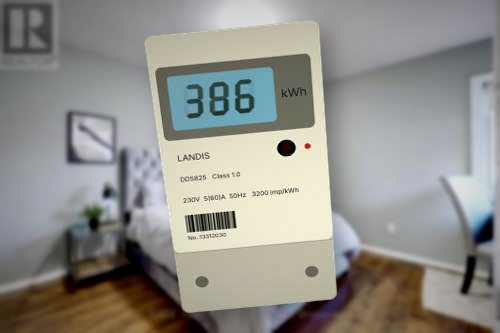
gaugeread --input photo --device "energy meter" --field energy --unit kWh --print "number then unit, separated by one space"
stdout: 386 kWh
